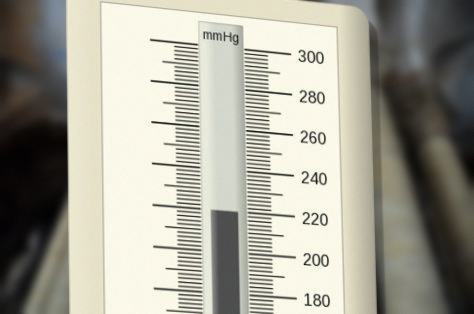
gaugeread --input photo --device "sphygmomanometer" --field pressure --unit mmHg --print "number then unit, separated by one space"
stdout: 220 mmHg
